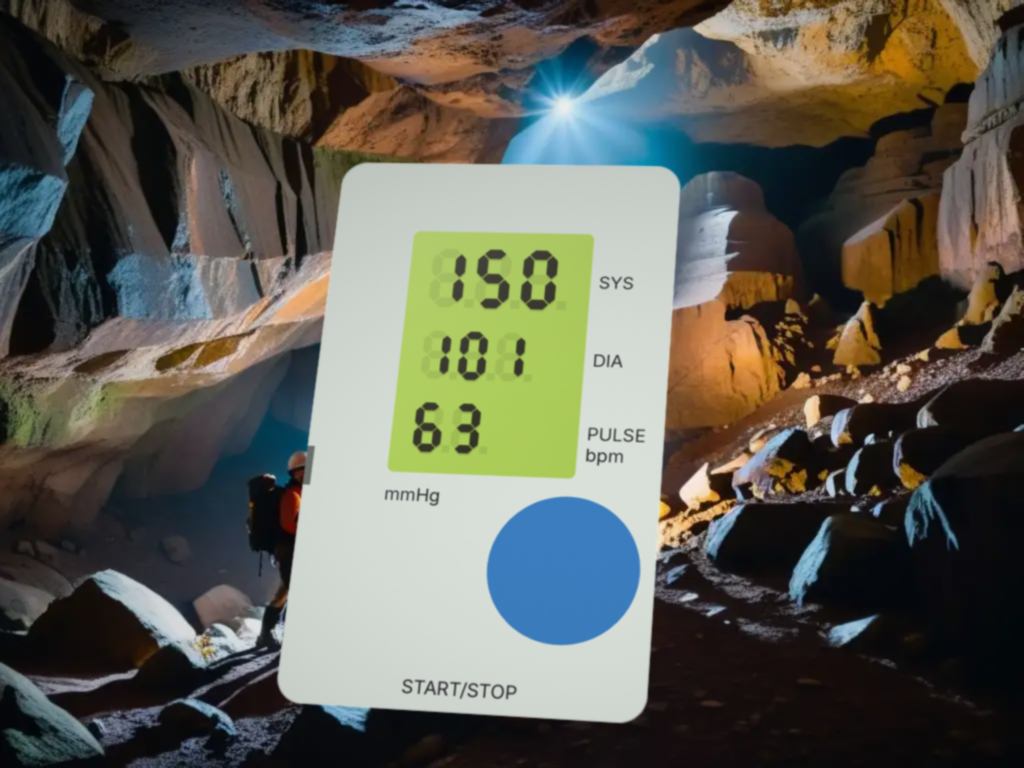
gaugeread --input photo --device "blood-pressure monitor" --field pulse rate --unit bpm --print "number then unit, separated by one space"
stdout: 63 bpm
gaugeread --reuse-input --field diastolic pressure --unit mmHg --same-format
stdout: 101 mmHg
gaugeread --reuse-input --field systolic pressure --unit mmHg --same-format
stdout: 150 mmHg
